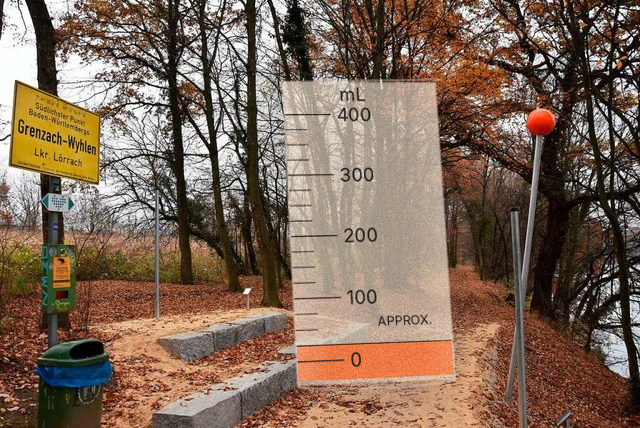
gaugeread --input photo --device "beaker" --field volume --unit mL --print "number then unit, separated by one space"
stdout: 25 mL
